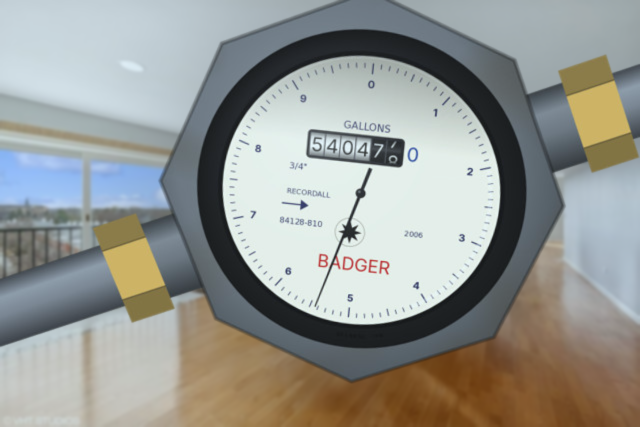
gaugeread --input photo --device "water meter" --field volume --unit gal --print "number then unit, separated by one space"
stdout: 5404775.4 gal
